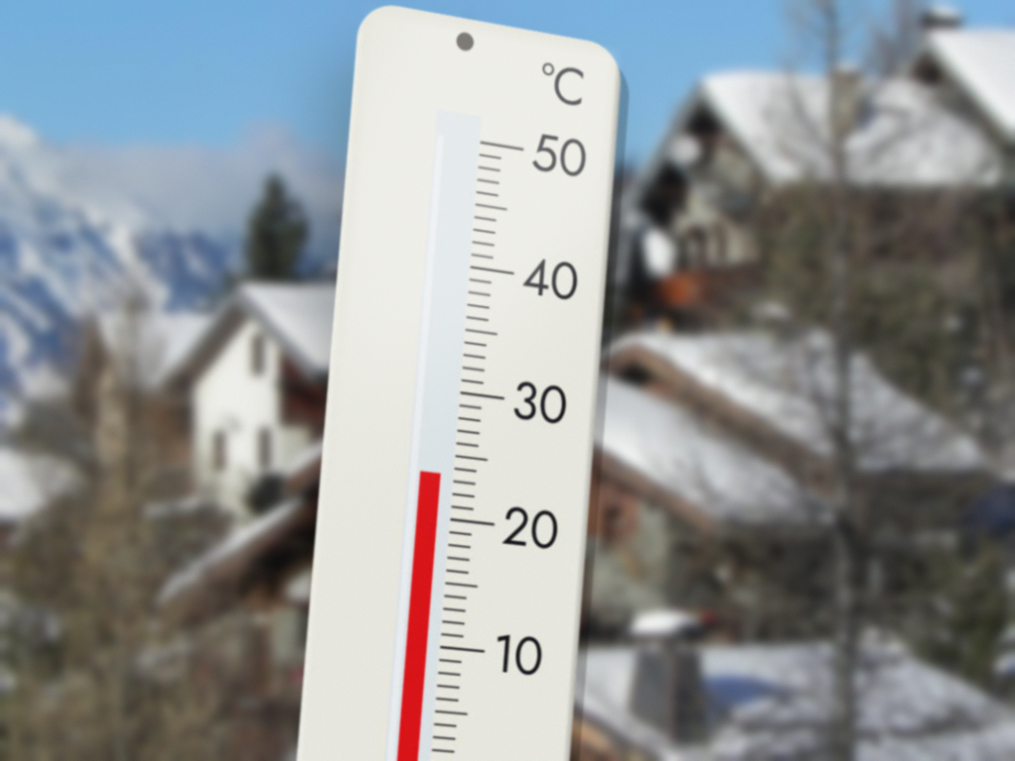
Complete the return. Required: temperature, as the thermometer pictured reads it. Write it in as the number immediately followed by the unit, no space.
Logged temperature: 23.5°C
